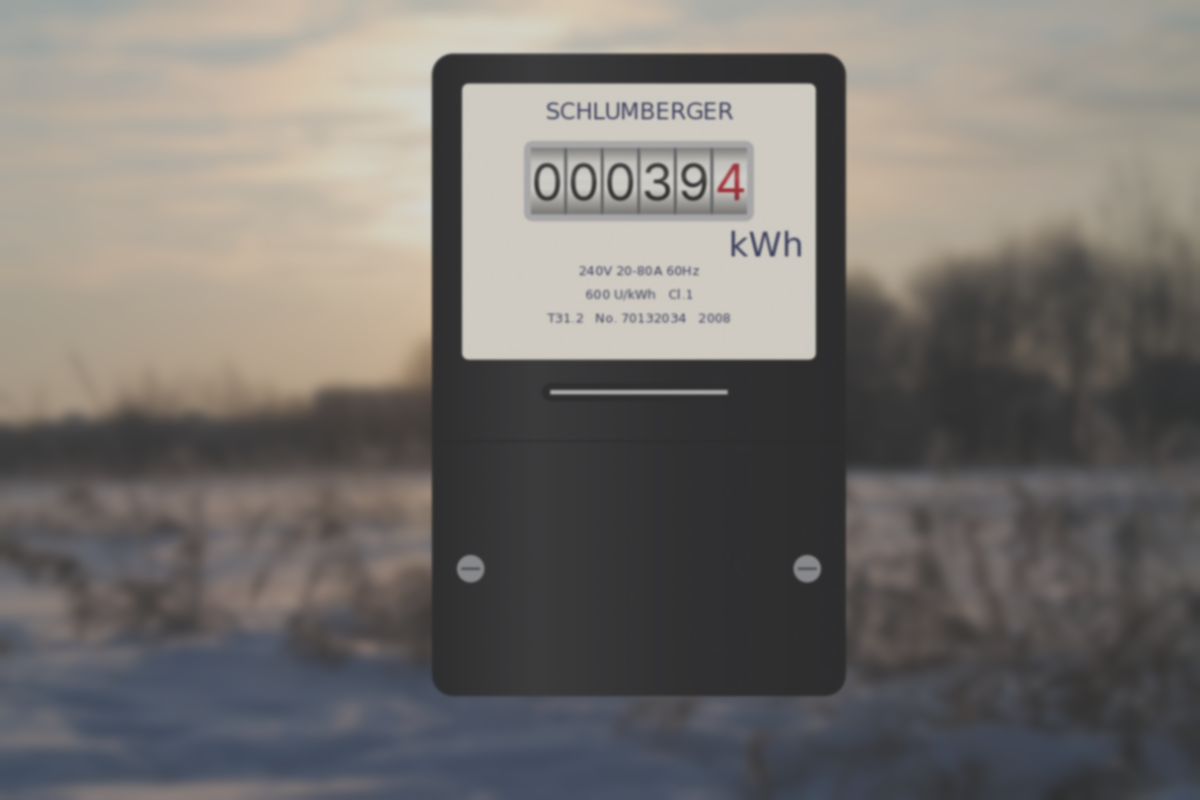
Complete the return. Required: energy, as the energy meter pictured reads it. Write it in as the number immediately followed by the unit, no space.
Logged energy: 39.4kWh
